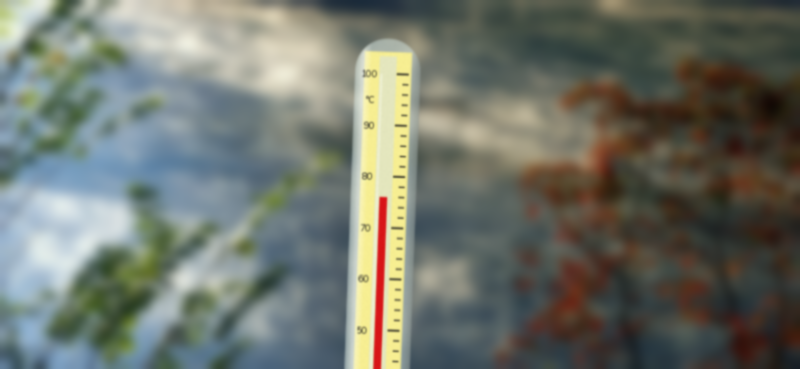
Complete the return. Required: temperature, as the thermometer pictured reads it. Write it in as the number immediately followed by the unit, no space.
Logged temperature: 76°C
